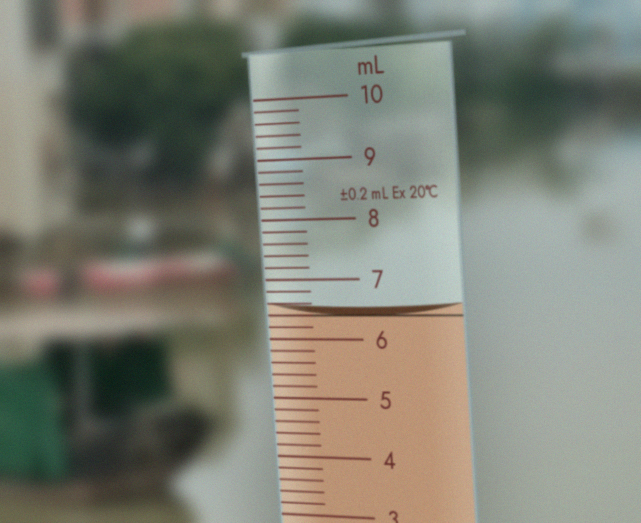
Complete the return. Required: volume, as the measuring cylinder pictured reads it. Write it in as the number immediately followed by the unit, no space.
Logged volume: 6.4mL
